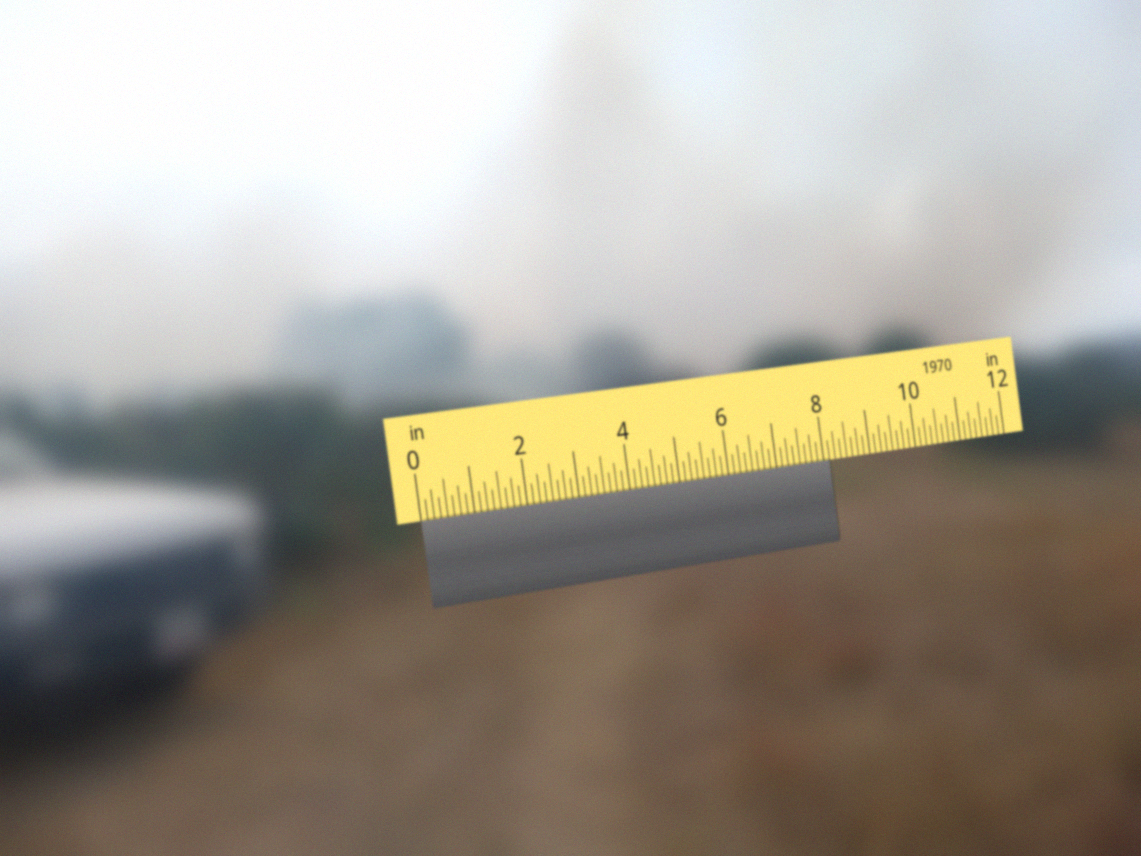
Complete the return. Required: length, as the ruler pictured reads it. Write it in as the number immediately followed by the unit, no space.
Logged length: 8.125in
